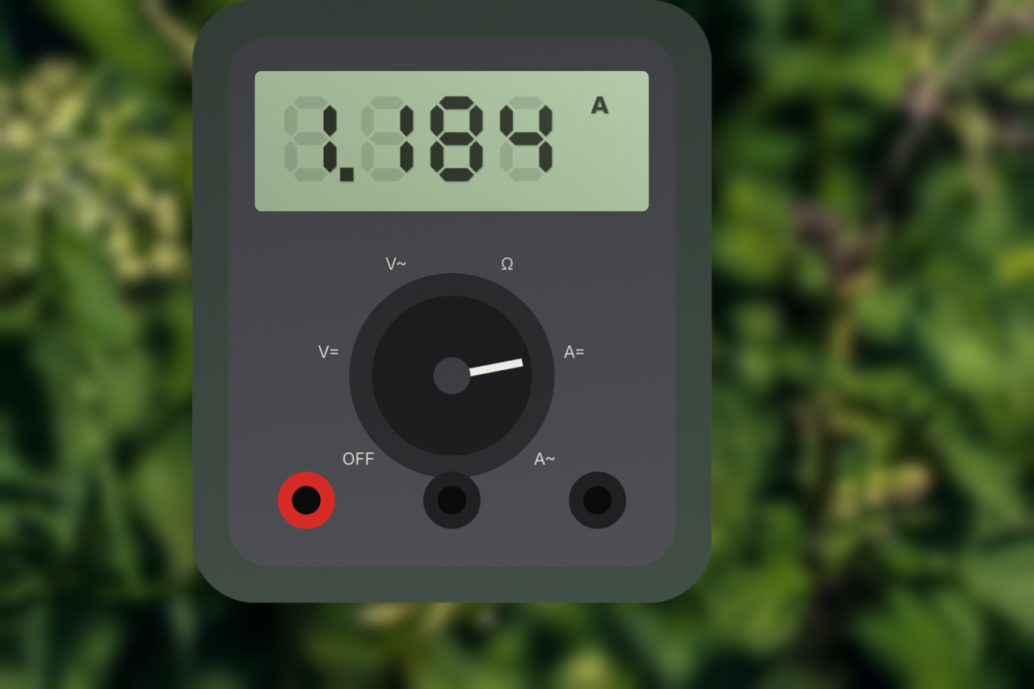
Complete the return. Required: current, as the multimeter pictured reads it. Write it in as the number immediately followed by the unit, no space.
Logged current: 1.184A
